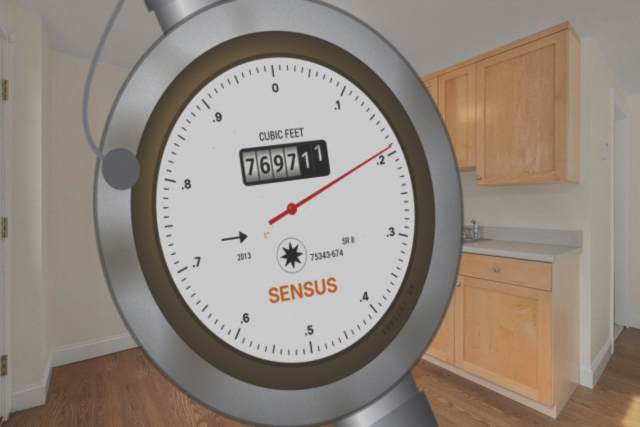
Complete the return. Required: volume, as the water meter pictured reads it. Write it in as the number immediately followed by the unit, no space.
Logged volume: 769711.19ft³
